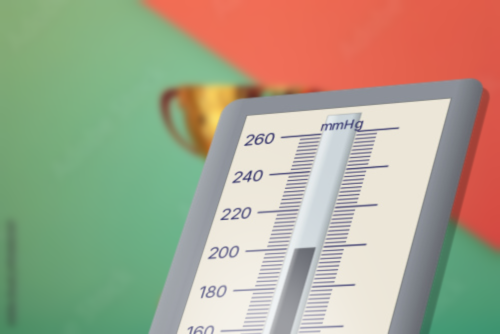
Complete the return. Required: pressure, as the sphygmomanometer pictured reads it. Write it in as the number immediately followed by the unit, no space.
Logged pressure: 200mmHg
